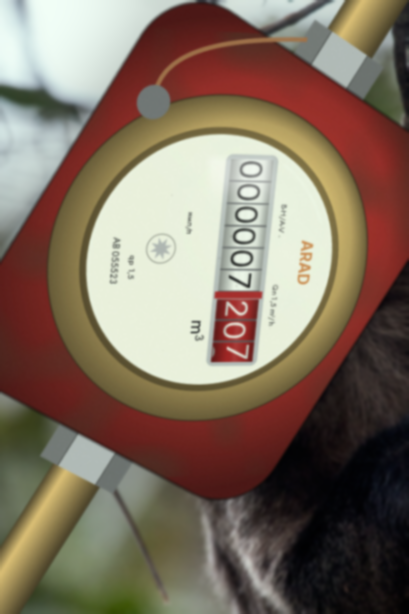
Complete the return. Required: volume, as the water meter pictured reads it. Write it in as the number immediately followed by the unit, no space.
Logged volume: 7.207m³
